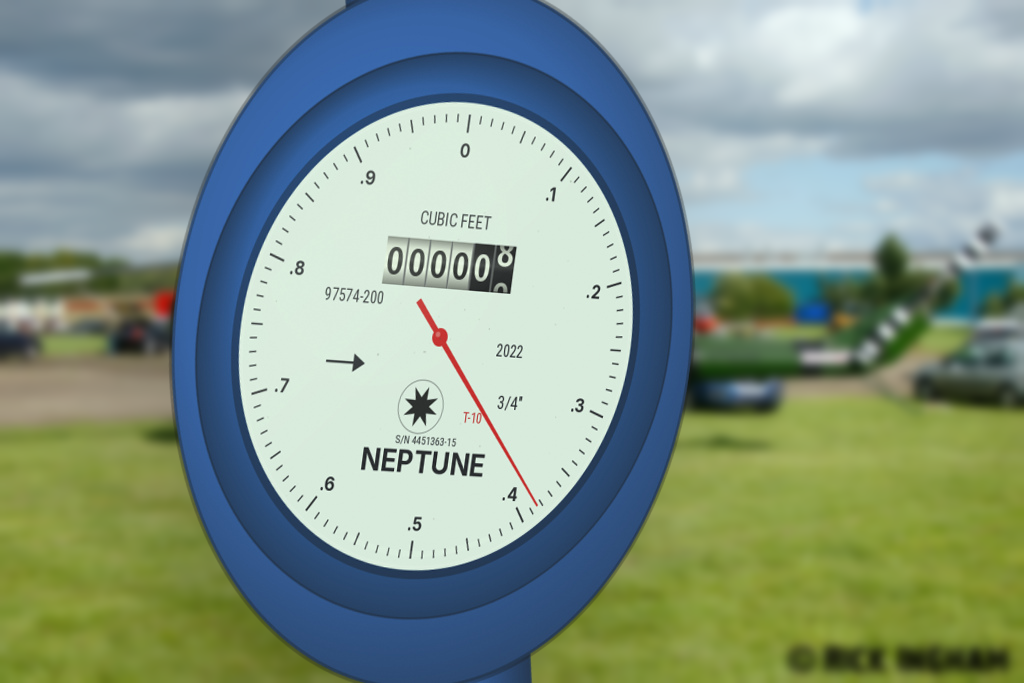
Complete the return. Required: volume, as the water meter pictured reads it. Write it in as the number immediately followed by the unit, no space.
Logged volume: 8.38ft³
